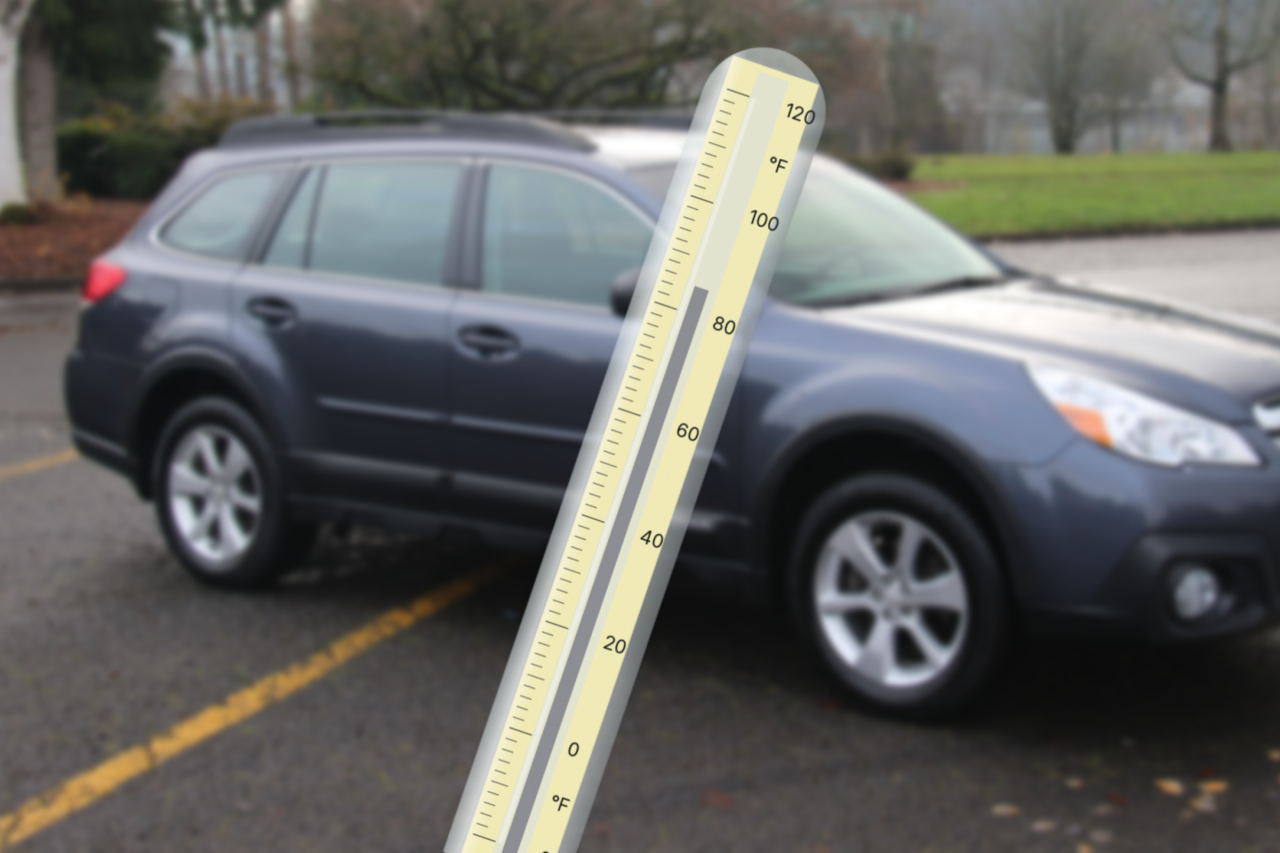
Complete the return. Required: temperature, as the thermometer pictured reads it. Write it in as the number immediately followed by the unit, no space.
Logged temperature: 85°F
